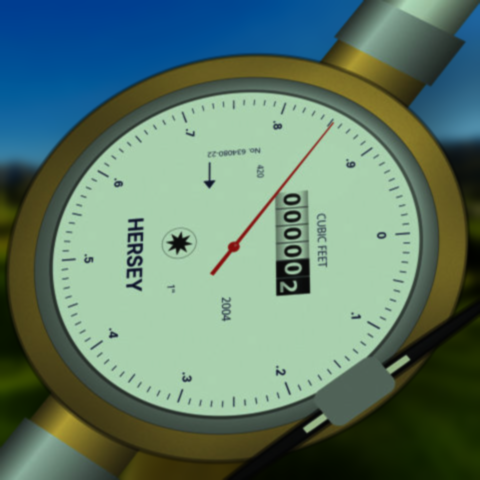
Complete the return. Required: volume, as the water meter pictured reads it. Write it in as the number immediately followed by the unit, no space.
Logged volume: 1.85ft³
